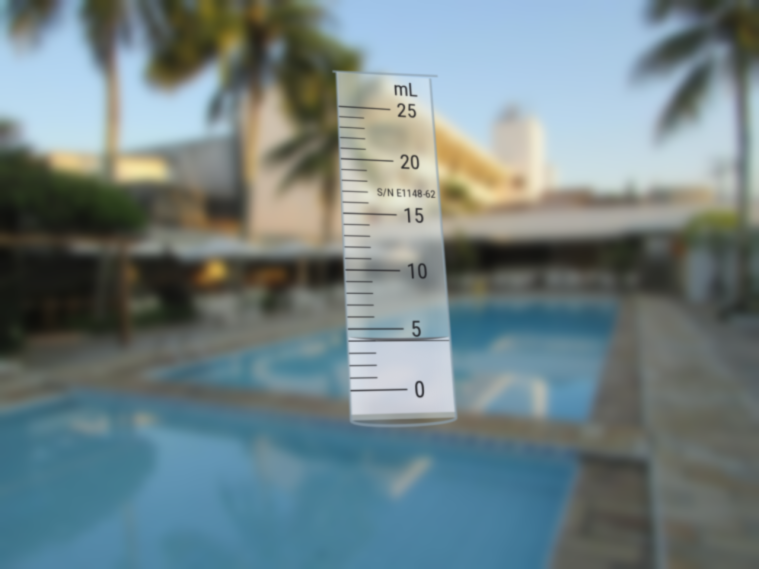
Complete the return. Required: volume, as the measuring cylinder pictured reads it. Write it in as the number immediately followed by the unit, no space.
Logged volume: 4mL
